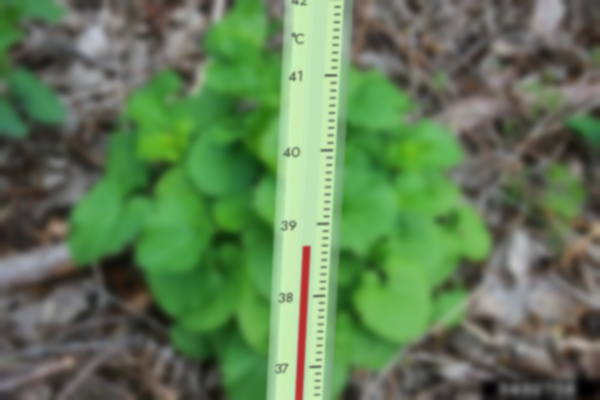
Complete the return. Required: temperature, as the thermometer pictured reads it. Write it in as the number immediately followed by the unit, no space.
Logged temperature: 38.7°C
